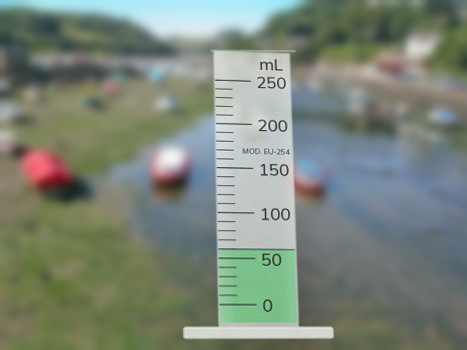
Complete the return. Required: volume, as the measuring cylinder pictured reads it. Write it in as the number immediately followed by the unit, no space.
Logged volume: 60mL
